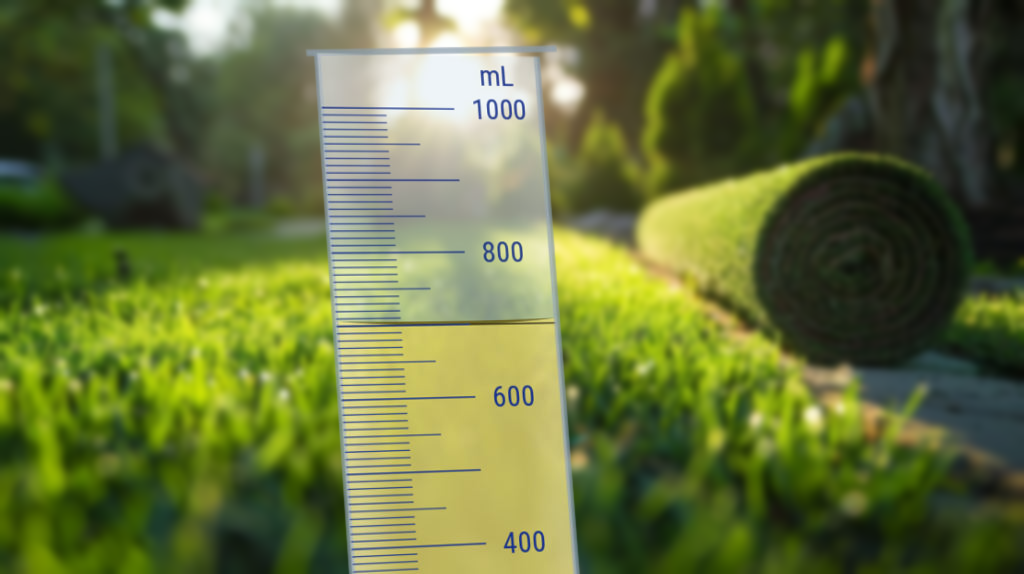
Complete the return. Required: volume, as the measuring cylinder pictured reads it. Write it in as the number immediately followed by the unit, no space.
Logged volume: 700mL
